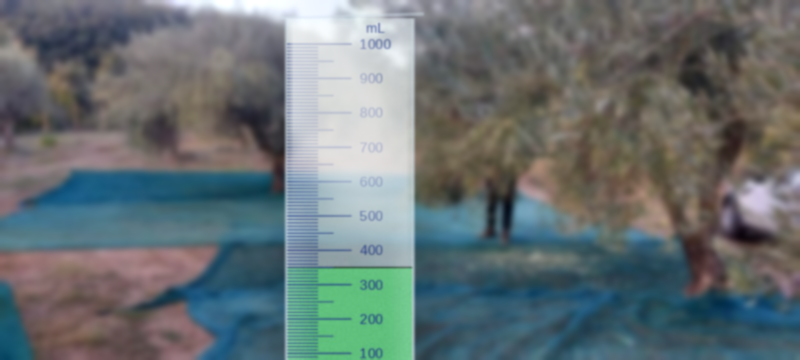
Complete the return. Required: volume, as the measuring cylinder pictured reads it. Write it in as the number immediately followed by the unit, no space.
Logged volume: 350mL
